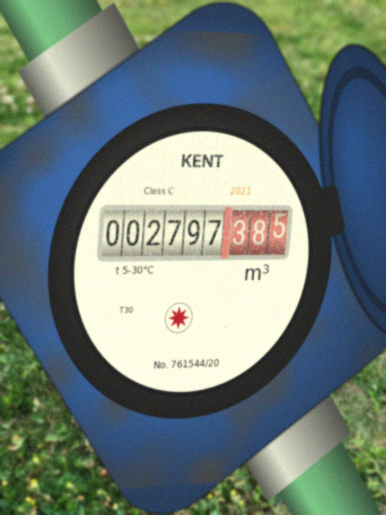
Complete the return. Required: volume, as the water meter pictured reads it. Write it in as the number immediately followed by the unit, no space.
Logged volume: 2797.385m³
